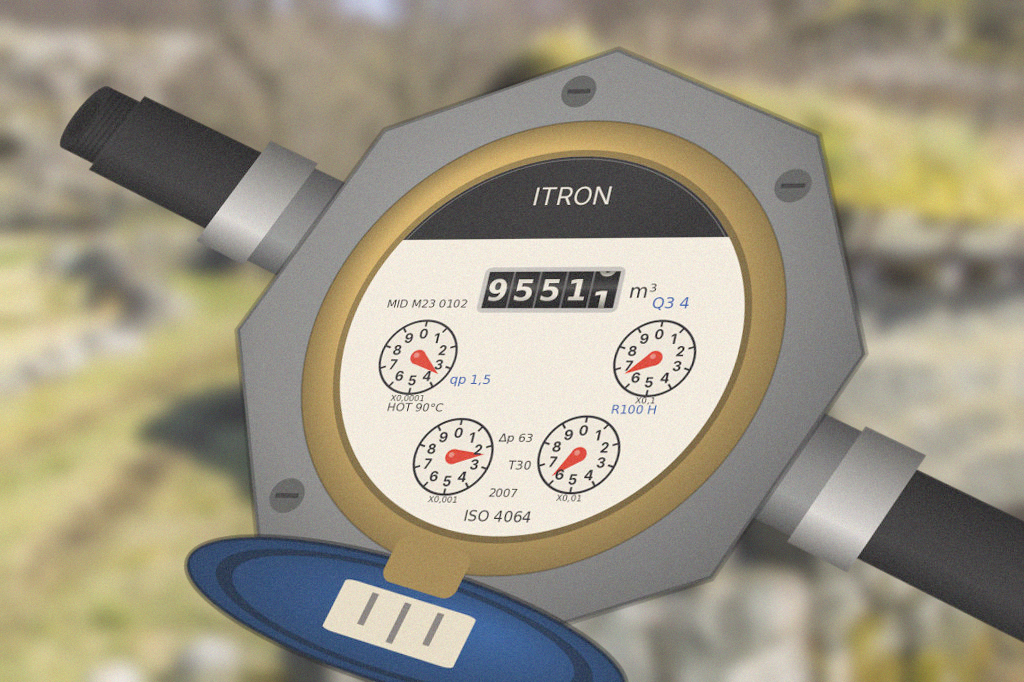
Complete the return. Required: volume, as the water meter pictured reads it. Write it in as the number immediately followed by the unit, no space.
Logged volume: 95510.6623m³
